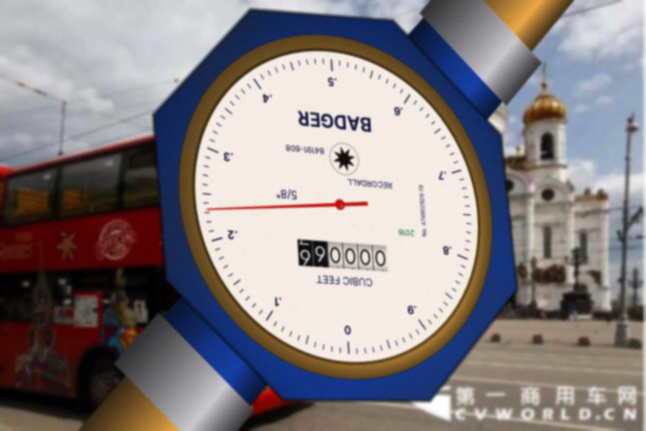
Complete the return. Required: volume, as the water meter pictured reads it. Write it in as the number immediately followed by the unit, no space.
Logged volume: 66.23ft³
